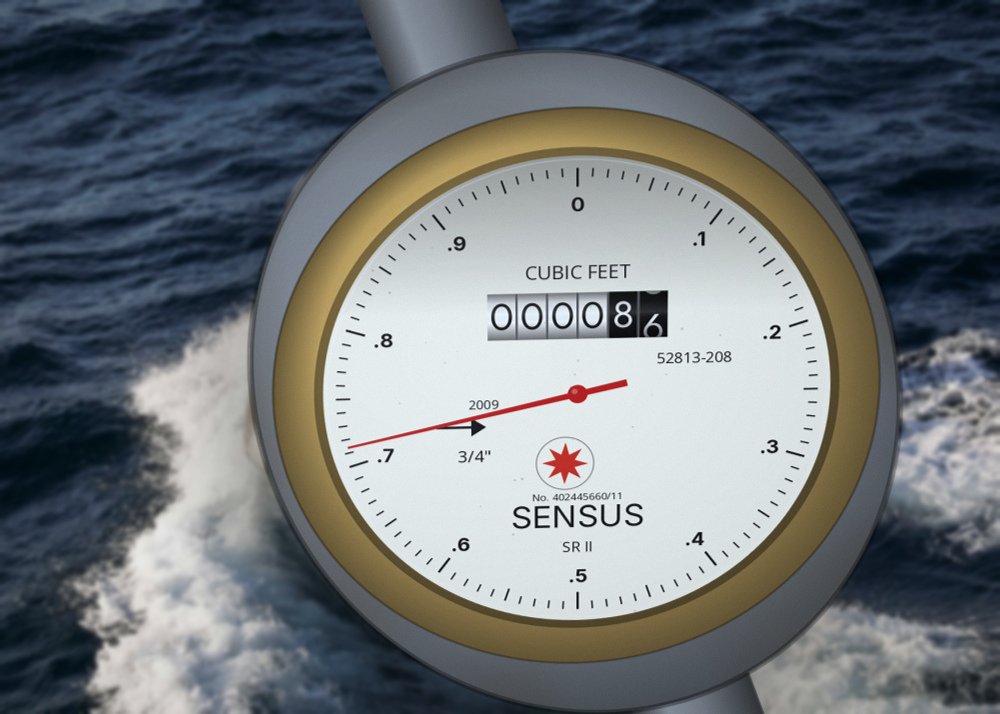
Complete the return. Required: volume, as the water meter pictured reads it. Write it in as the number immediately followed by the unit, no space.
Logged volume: 85.71ft³
